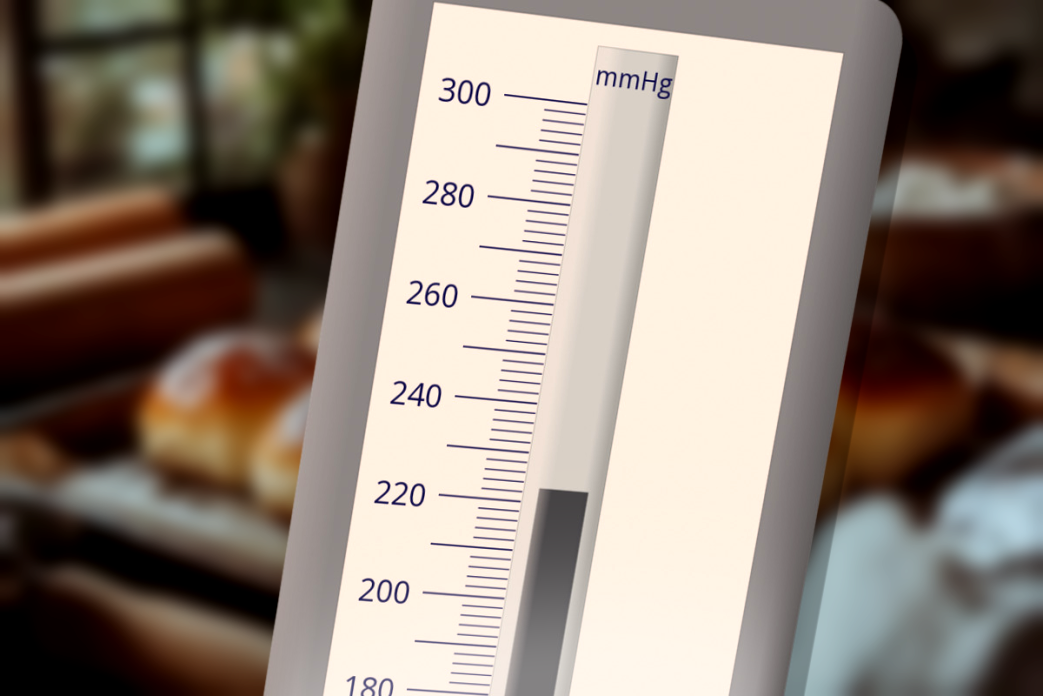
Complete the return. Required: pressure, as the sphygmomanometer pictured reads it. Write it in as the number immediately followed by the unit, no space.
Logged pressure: 223mmHg
